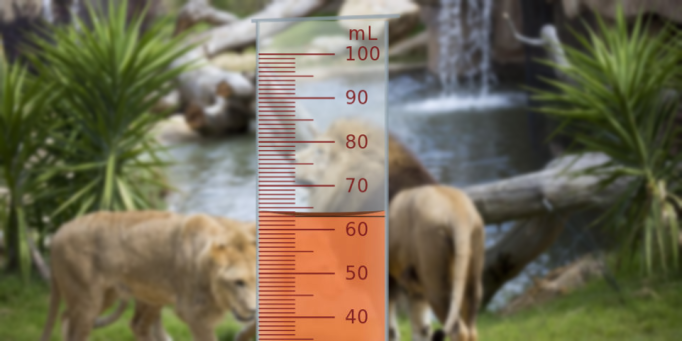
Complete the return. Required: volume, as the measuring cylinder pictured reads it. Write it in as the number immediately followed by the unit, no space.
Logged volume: 63mL
